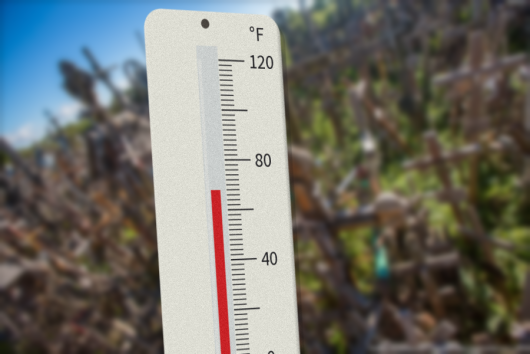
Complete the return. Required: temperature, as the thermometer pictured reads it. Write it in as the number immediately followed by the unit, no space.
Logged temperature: 68°F
